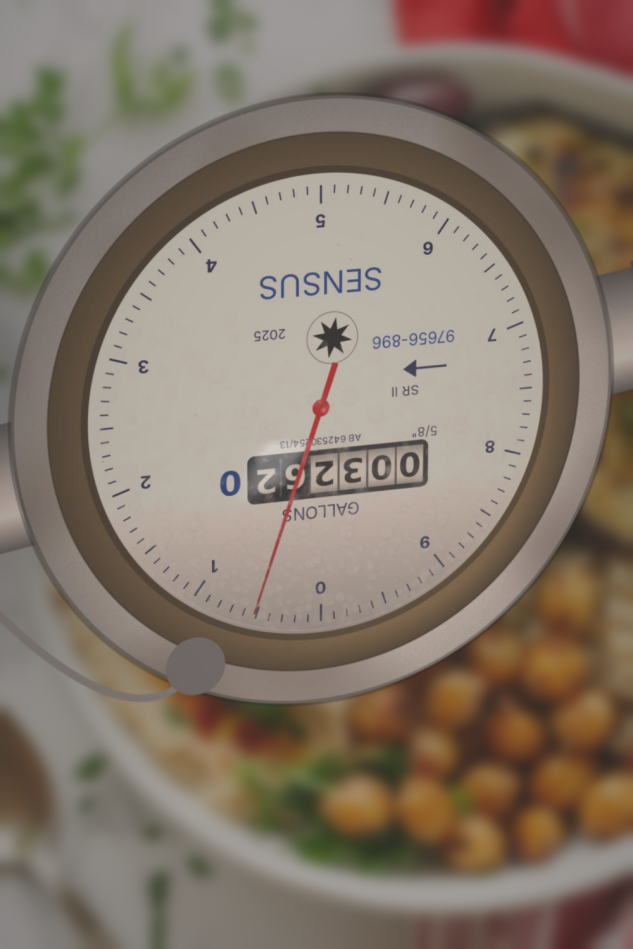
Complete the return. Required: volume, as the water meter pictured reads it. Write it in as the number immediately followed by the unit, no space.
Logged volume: 32620.5gal
